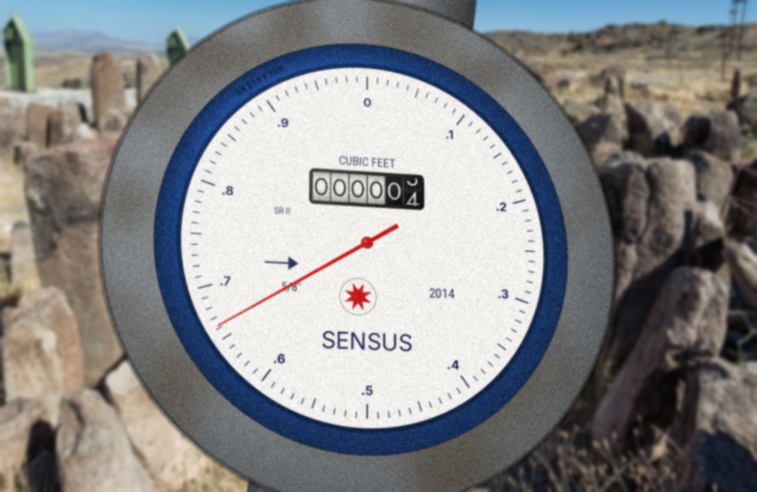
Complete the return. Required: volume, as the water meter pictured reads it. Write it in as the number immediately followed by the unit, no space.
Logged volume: 3.66ft³
